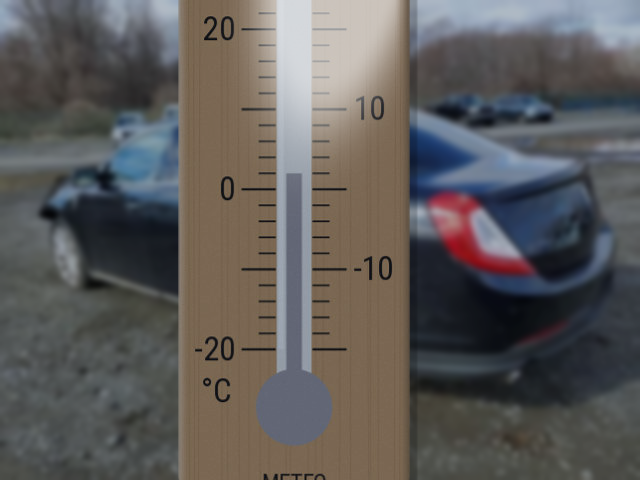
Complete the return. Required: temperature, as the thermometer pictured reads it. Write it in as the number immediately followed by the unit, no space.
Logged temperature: 2°C
